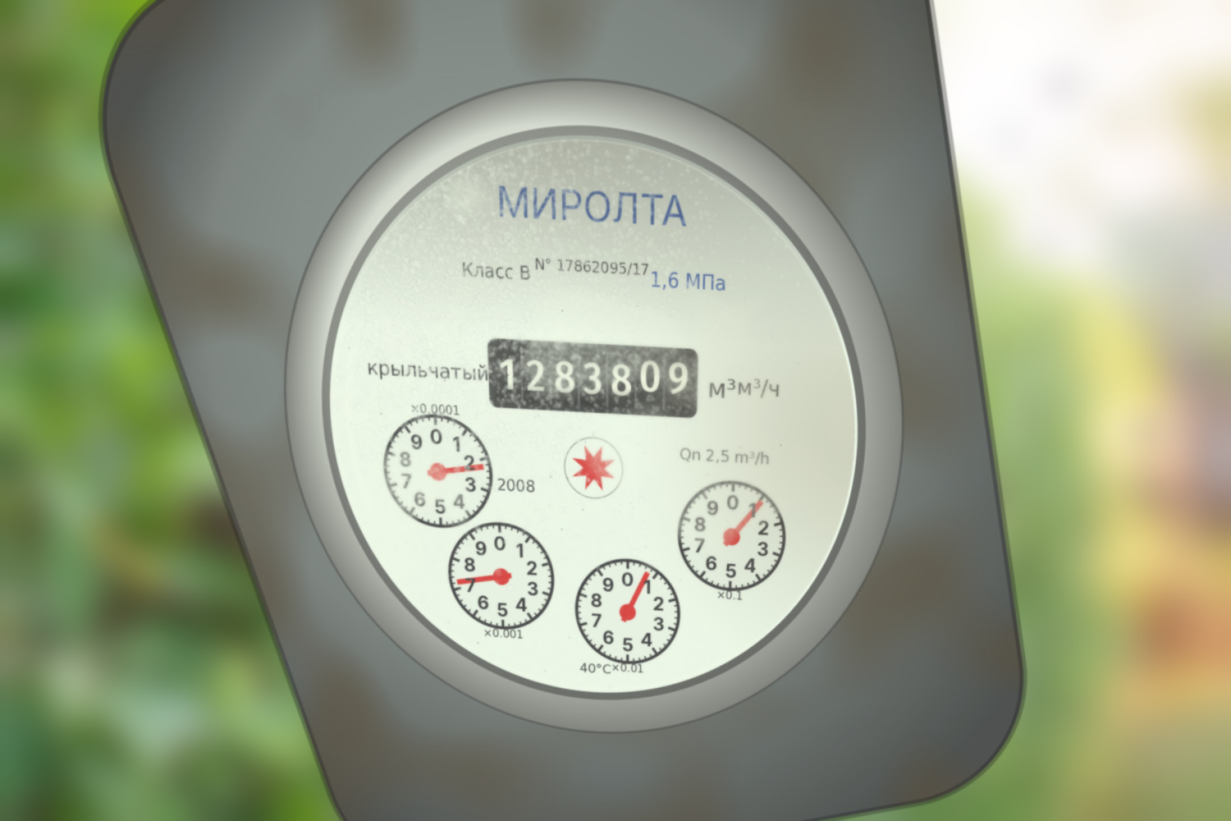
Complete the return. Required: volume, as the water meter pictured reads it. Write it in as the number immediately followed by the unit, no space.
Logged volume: 1283809.1072m³
